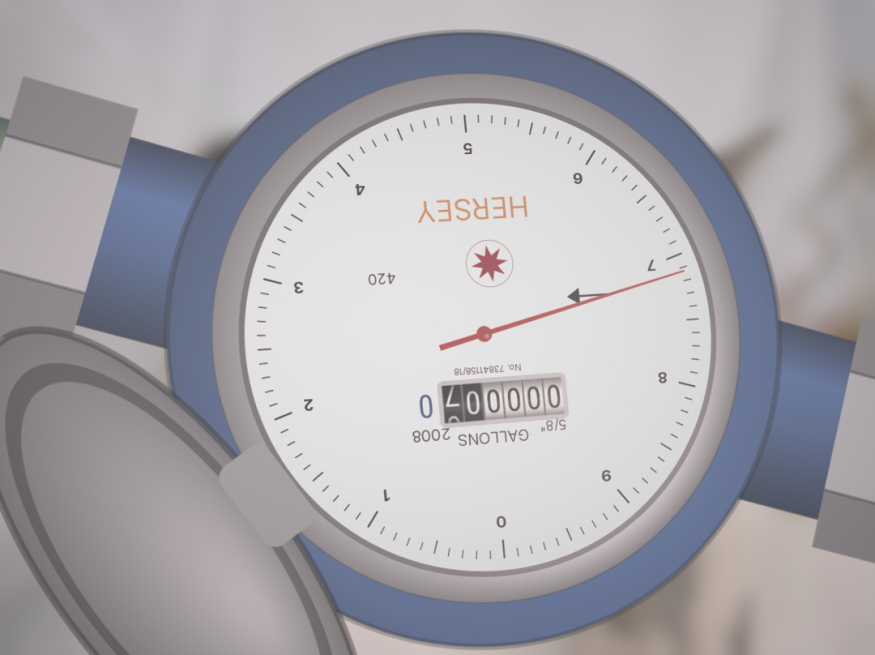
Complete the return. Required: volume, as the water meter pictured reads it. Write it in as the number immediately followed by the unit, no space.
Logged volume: 67.1gal
